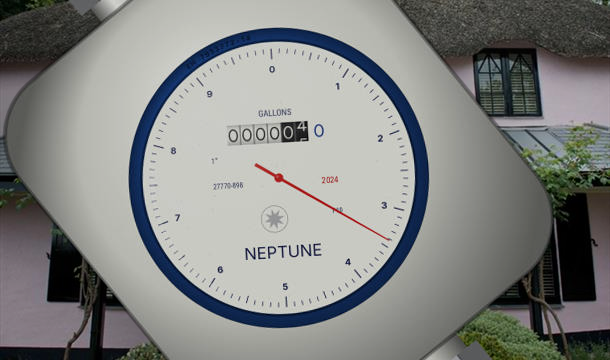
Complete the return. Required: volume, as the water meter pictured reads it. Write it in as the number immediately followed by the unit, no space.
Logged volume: 43.4gal
